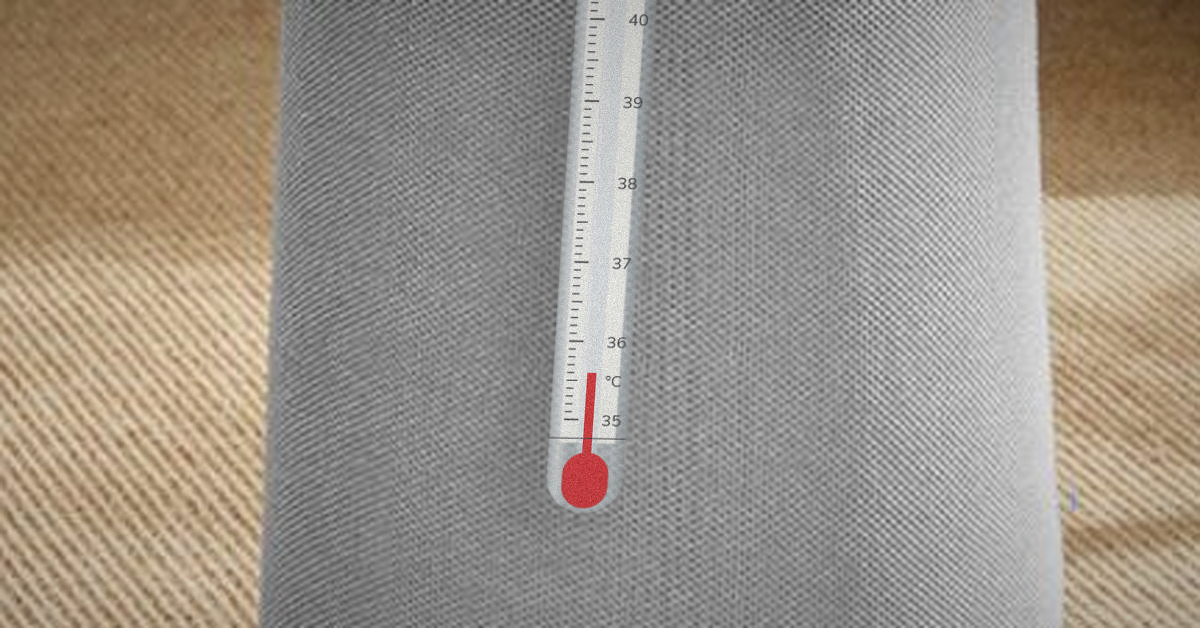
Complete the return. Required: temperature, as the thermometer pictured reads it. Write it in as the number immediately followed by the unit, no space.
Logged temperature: 35.6°C
